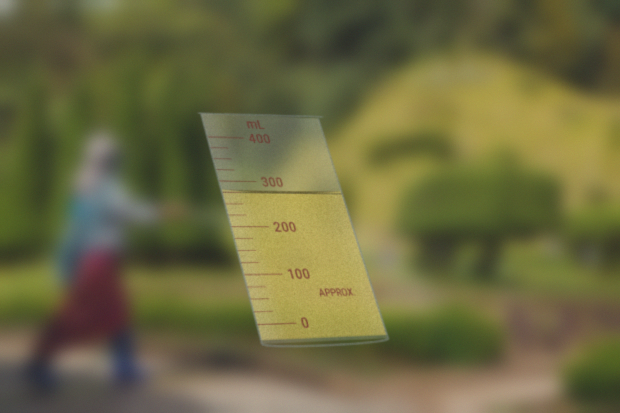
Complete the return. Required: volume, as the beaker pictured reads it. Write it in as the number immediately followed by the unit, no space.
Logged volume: 275mL
